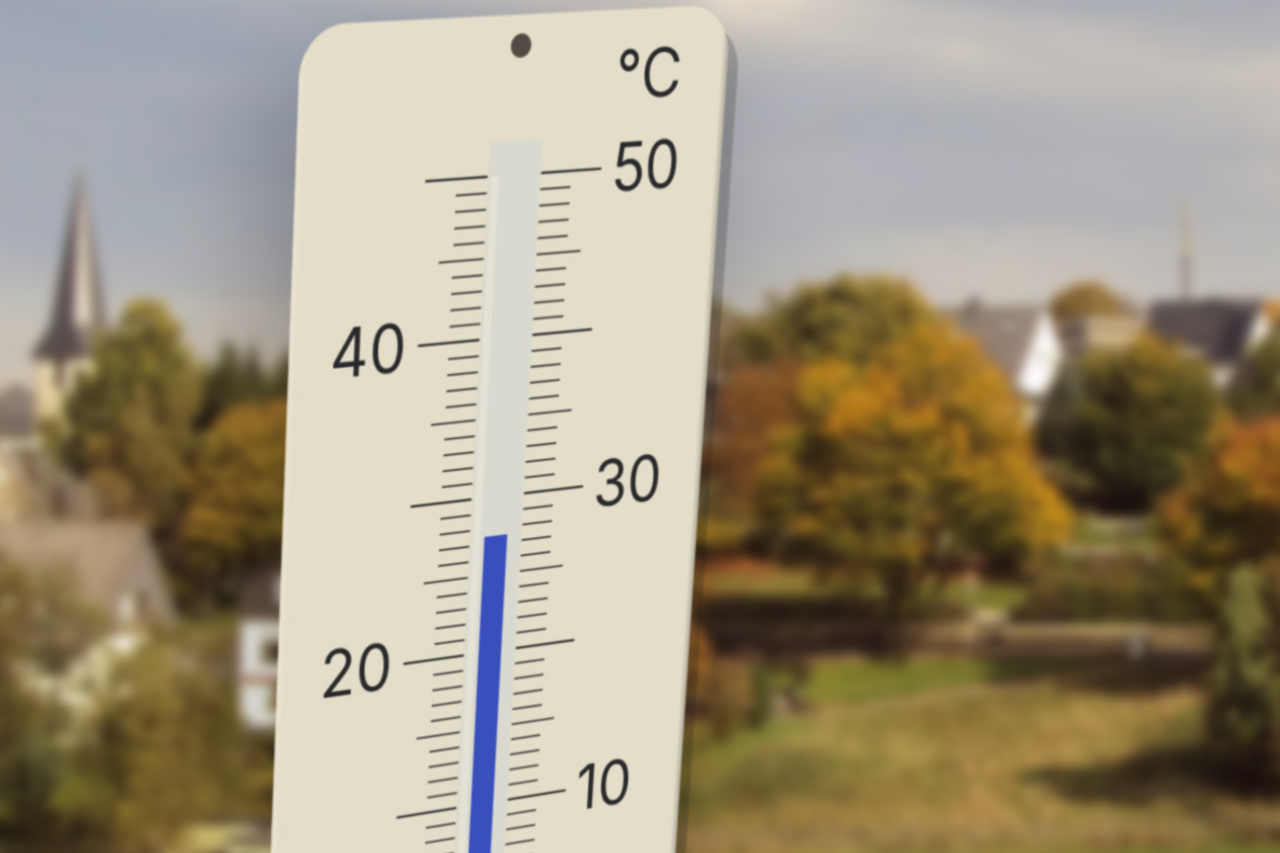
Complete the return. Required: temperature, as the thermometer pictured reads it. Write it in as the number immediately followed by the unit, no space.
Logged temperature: 27.5°C
